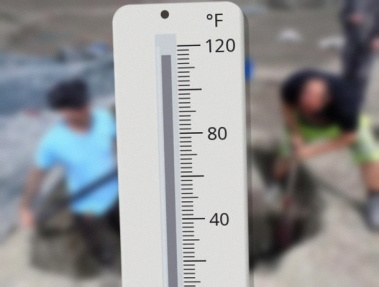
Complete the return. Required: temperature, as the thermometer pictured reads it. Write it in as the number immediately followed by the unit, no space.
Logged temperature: 116°F
